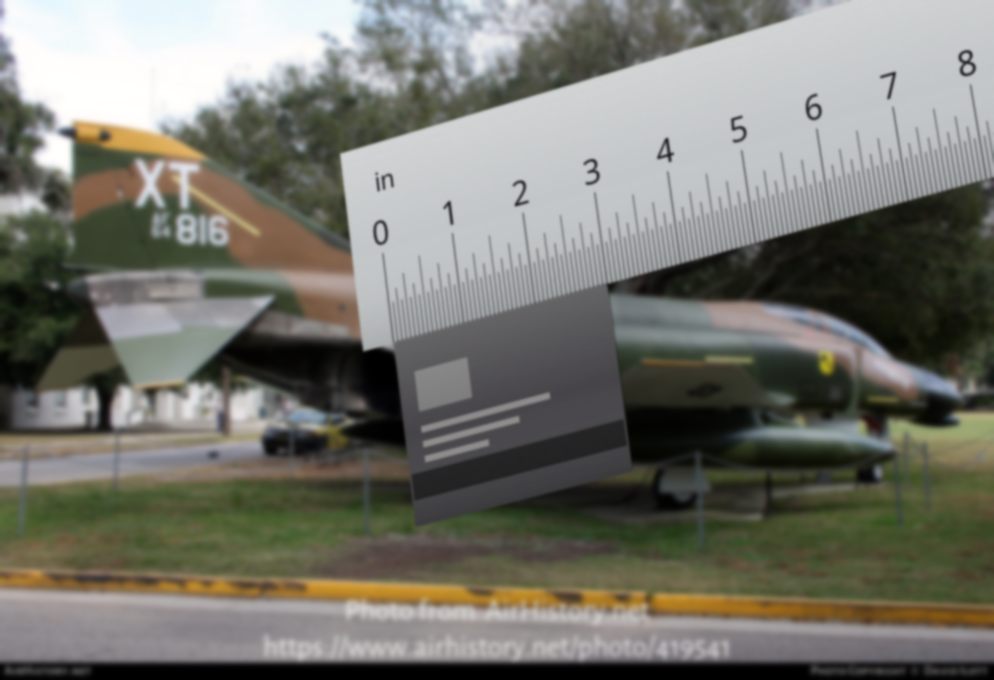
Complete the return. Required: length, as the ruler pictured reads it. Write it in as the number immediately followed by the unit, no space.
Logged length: 3in
